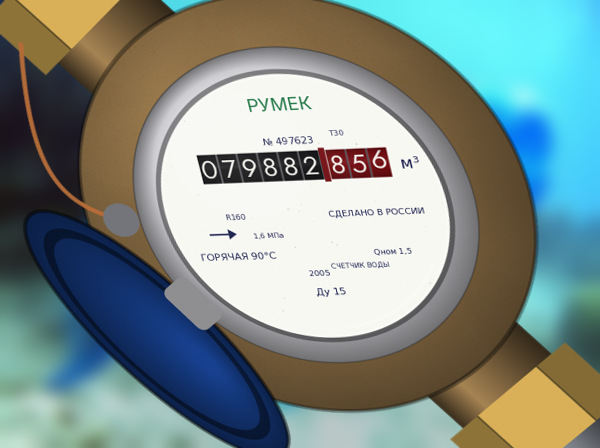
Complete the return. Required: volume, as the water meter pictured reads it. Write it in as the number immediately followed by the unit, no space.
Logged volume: 79882.856m³
